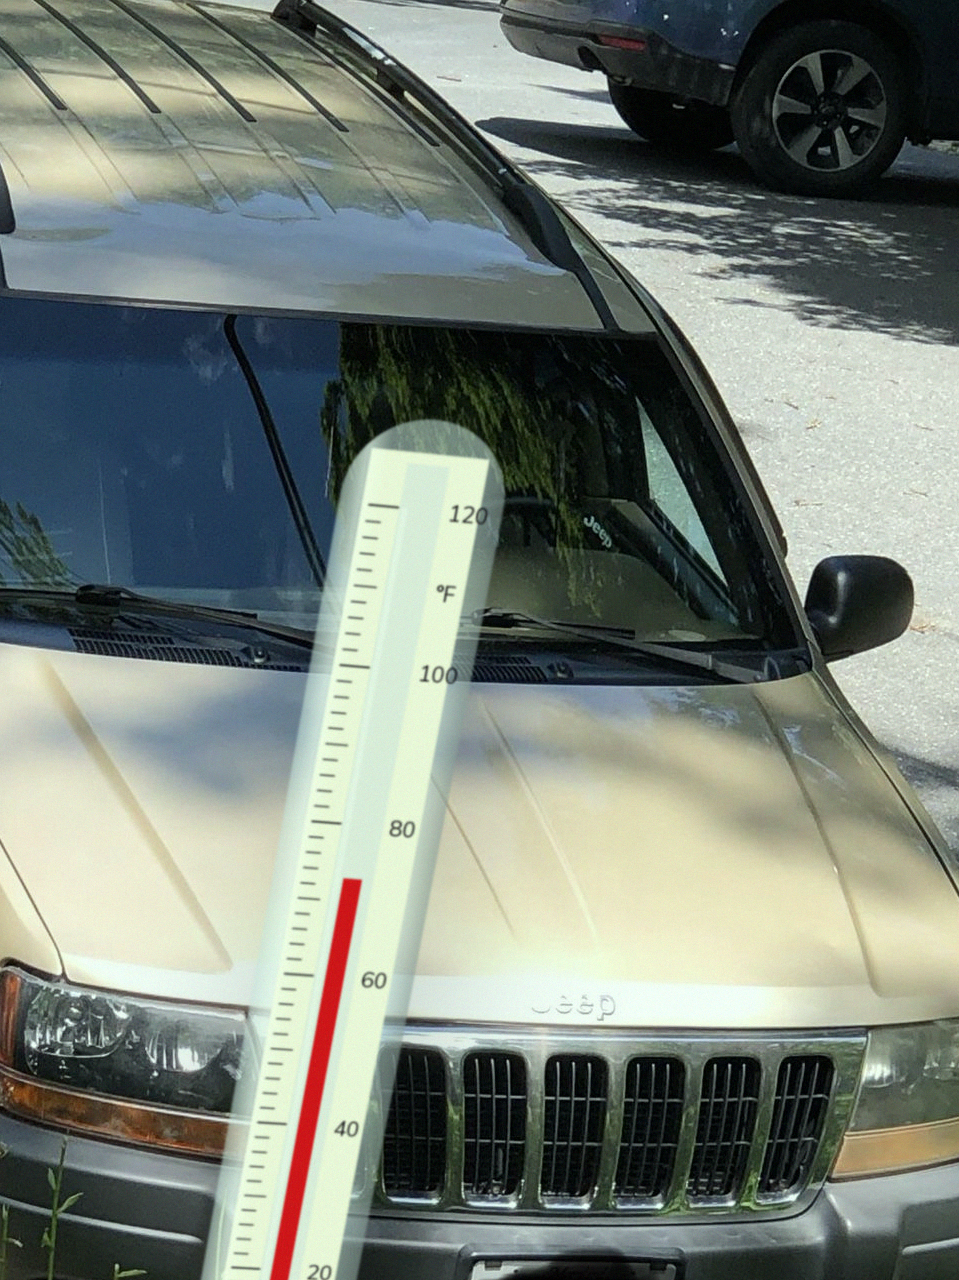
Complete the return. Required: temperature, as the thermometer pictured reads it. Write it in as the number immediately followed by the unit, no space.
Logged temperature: 73°F
